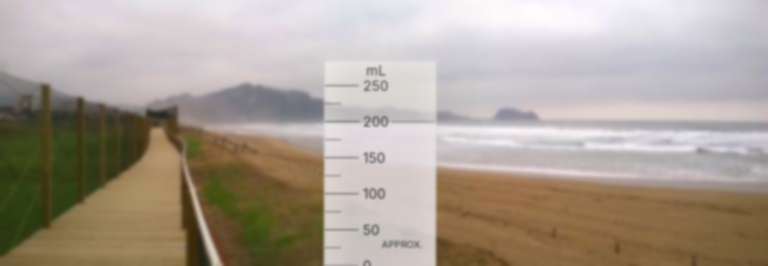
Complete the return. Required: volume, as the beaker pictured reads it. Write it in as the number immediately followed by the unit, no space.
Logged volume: 200mL
